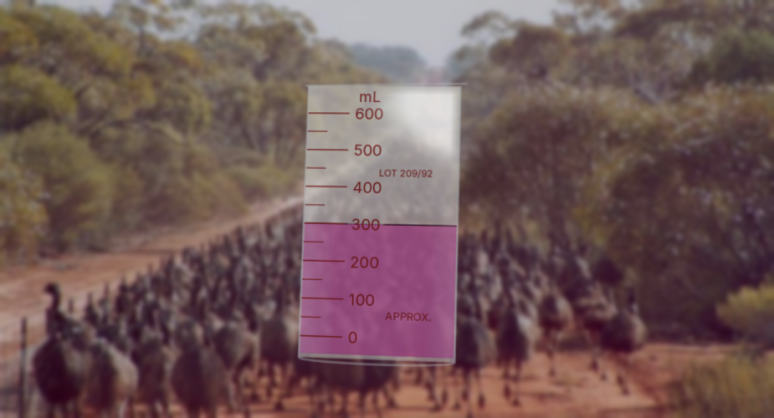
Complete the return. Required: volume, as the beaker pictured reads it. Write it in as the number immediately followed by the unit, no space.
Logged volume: 300mL
